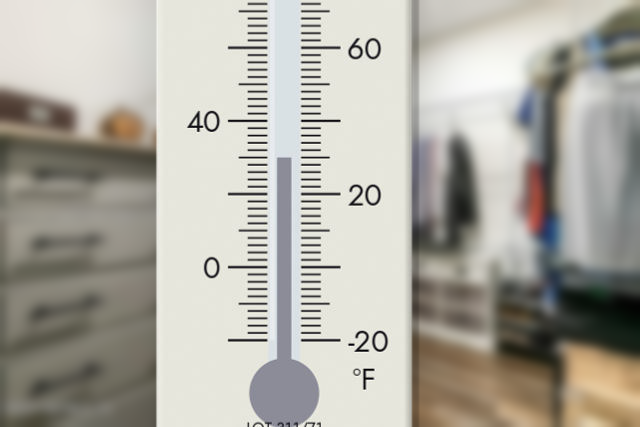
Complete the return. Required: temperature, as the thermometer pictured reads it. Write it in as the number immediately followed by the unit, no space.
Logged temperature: 30°F
